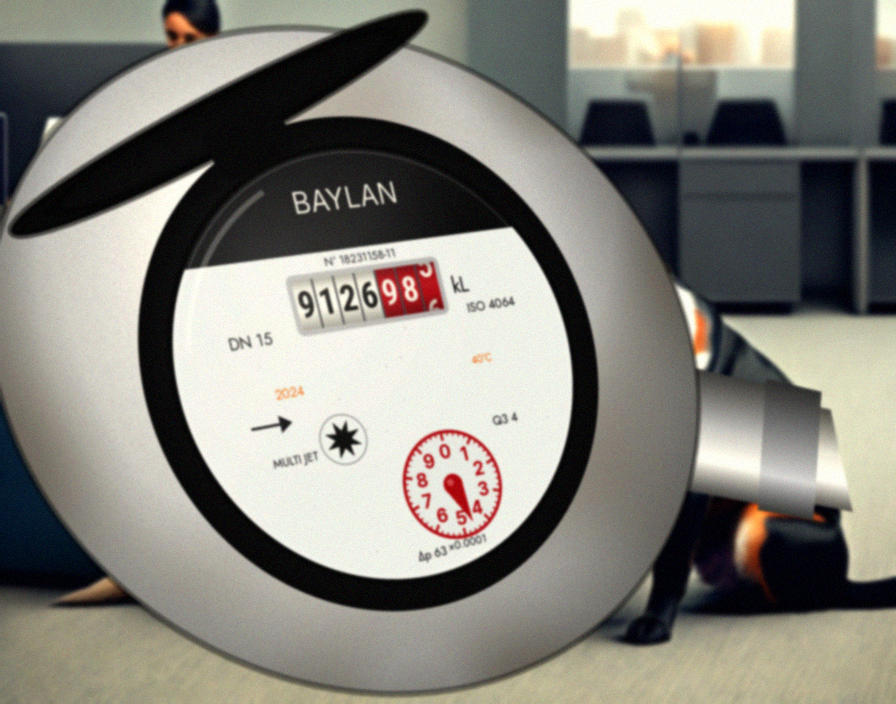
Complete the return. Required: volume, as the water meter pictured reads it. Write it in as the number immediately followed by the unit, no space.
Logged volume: 9126.9854kL
